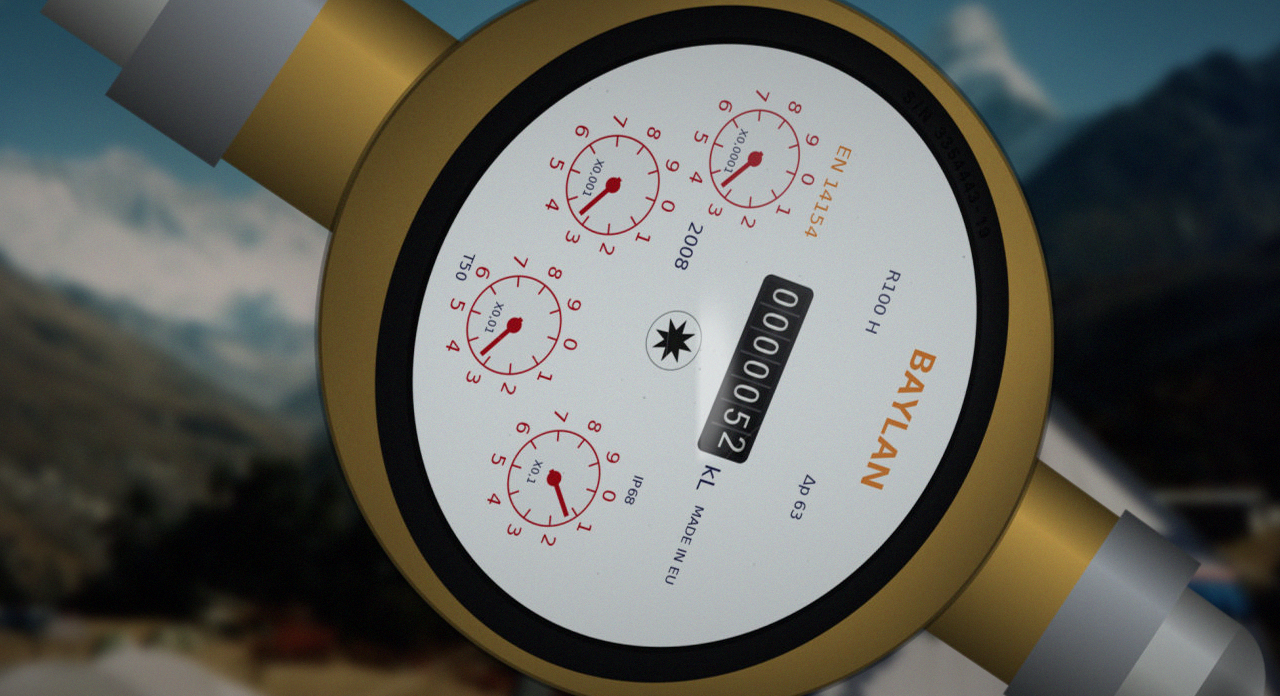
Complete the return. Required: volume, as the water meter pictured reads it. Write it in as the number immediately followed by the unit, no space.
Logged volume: 52.1333kL
